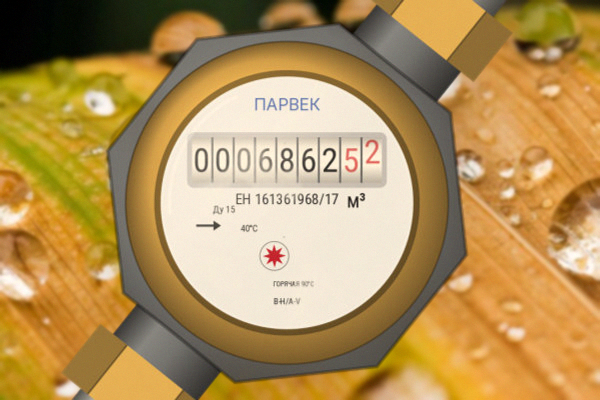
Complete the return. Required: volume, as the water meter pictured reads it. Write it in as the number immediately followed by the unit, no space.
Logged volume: 6862.52m³
